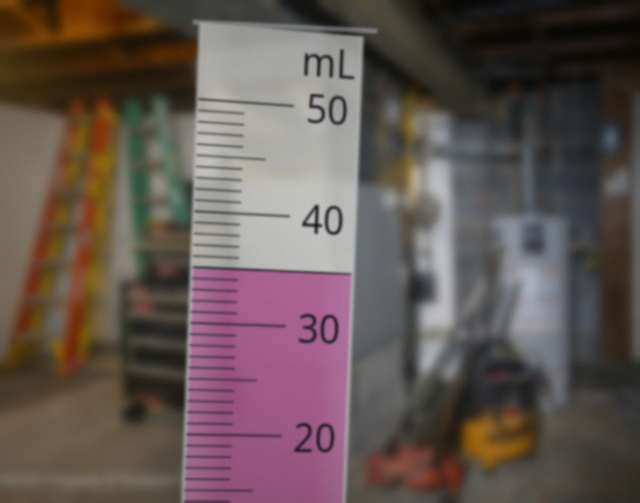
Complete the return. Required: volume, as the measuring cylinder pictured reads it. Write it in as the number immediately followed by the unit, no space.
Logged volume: 35mL
